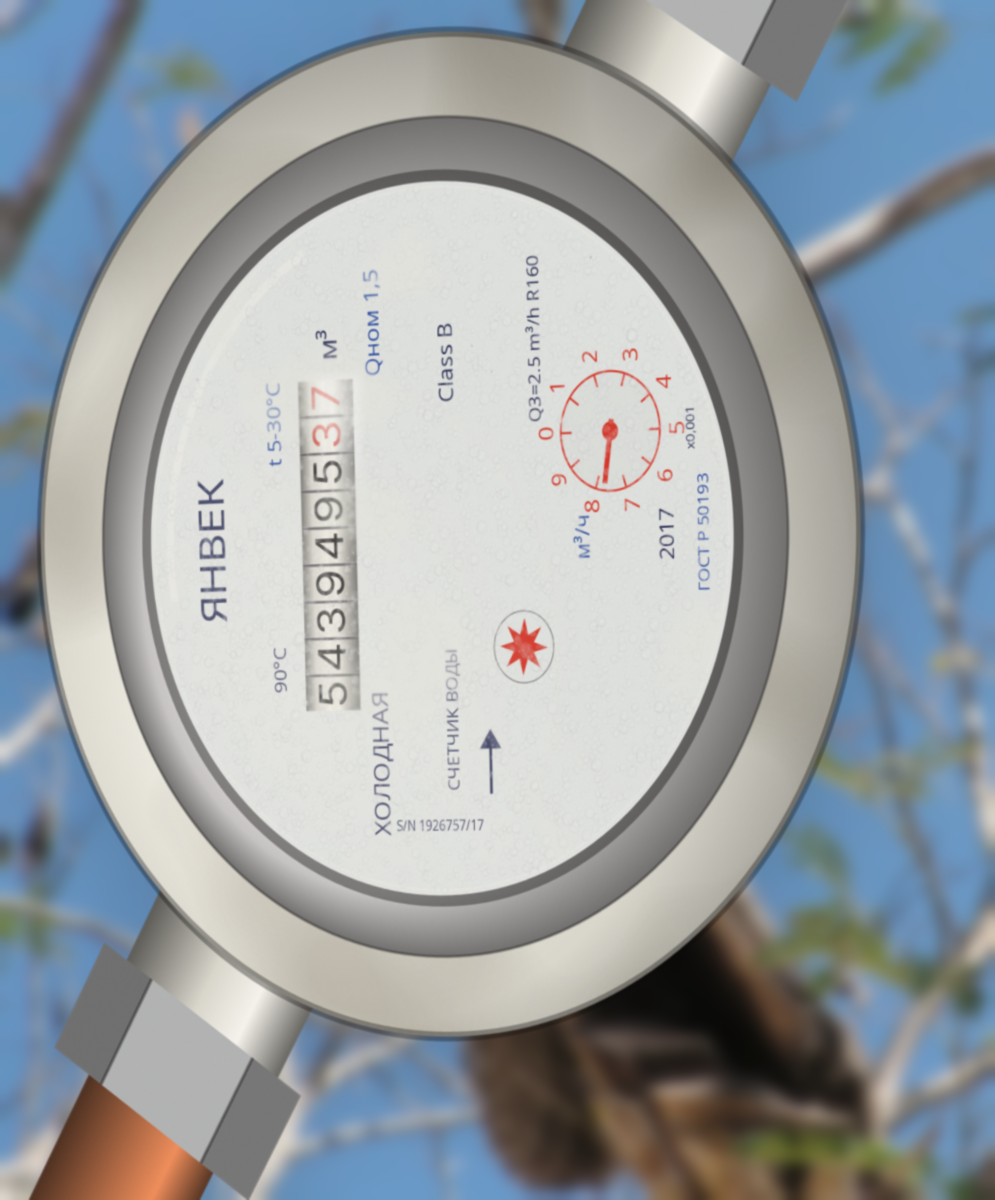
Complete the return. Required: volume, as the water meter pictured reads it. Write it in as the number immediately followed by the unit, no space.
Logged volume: 5439495.377m³
